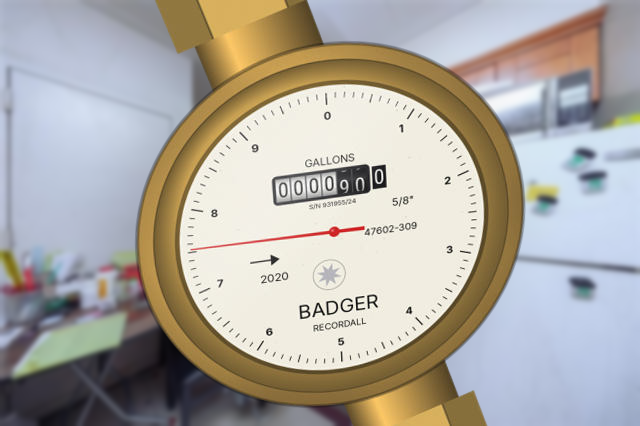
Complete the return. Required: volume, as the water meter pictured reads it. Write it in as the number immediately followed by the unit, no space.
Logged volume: 897.5gal
